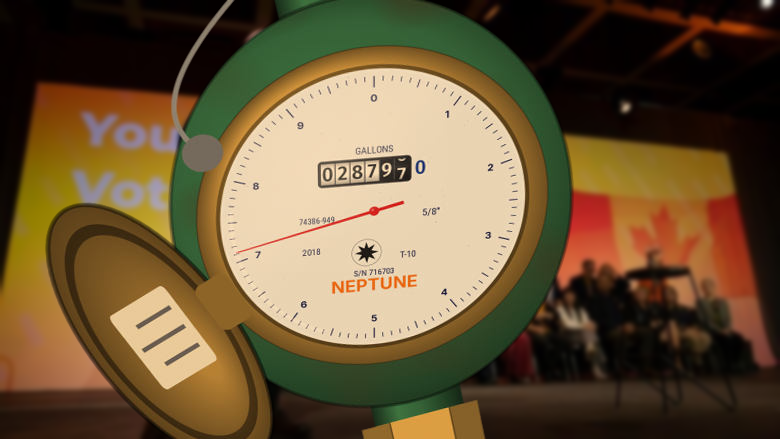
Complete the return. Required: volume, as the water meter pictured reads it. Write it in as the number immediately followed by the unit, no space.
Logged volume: 287967.1gal
